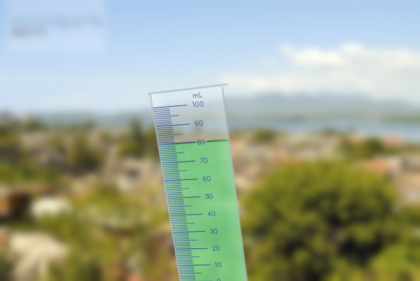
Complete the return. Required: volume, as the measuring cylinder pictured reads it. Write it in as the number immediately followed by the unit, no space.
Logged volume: 80mL
